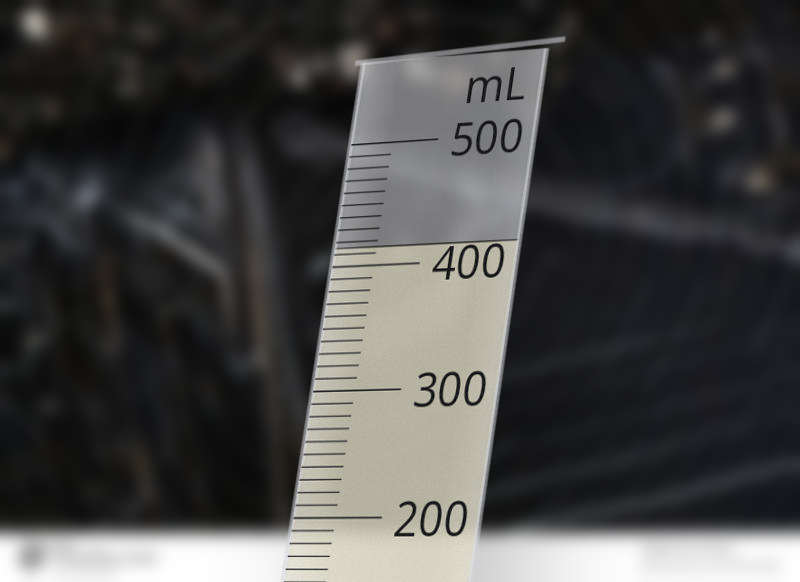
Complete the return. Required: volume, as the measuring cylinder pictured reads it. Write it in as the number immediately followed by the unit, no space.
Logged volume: 415mL
